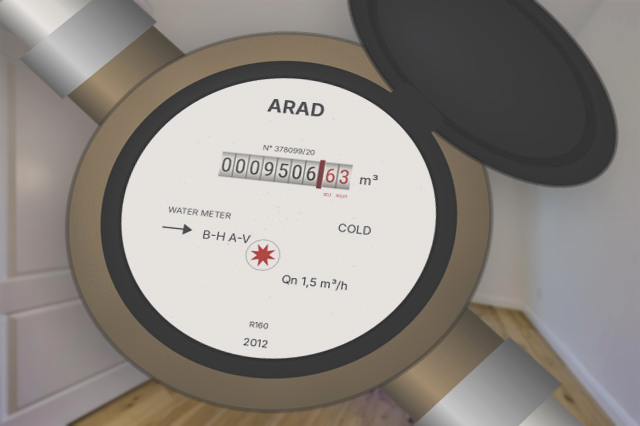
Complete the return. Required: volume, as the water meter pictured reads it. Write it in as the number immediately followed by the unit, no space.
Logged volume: 9506.63m³
